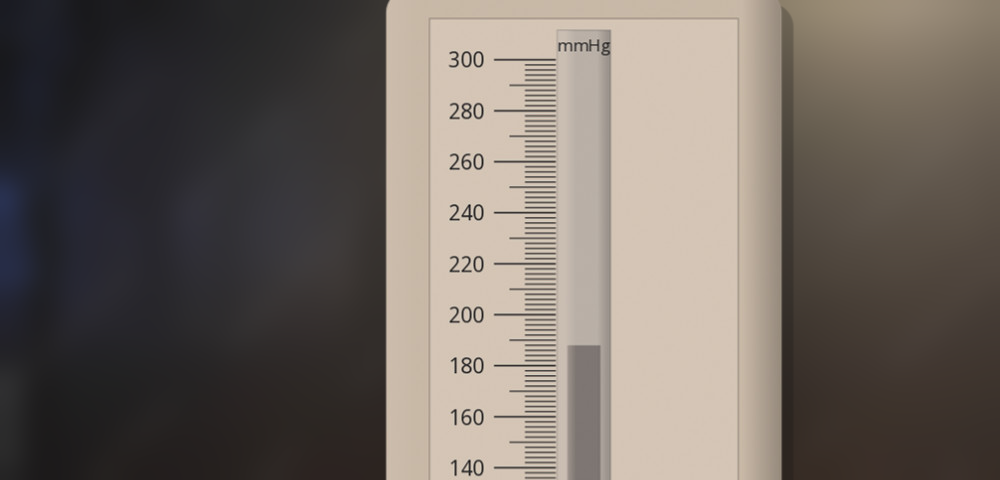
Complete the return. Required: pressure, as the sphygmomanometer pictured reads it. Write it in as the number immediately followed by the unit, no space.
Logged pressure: 188mmHg
